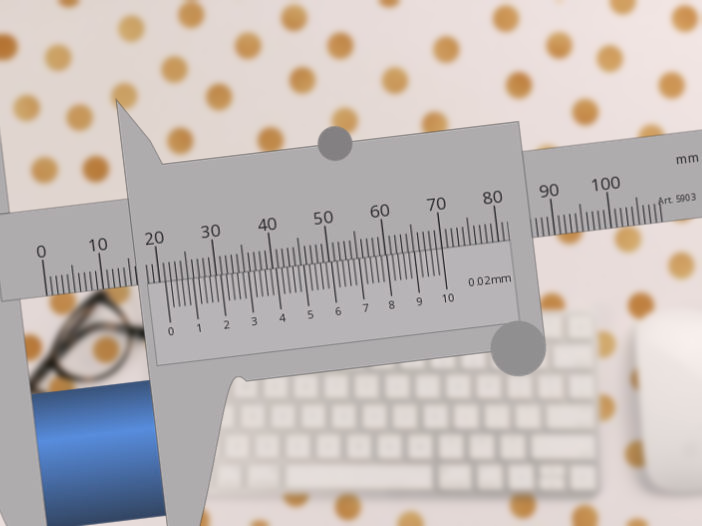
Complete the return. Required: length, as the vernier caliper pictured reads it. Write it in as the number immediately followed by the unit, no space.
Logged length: 21.0mm
